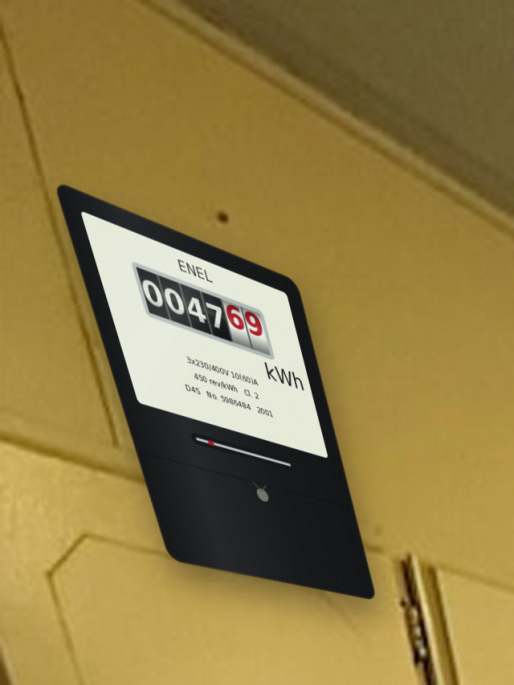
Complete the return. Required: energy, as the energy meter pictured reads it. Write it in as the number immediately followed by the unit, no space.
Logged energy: 47.69kWh
